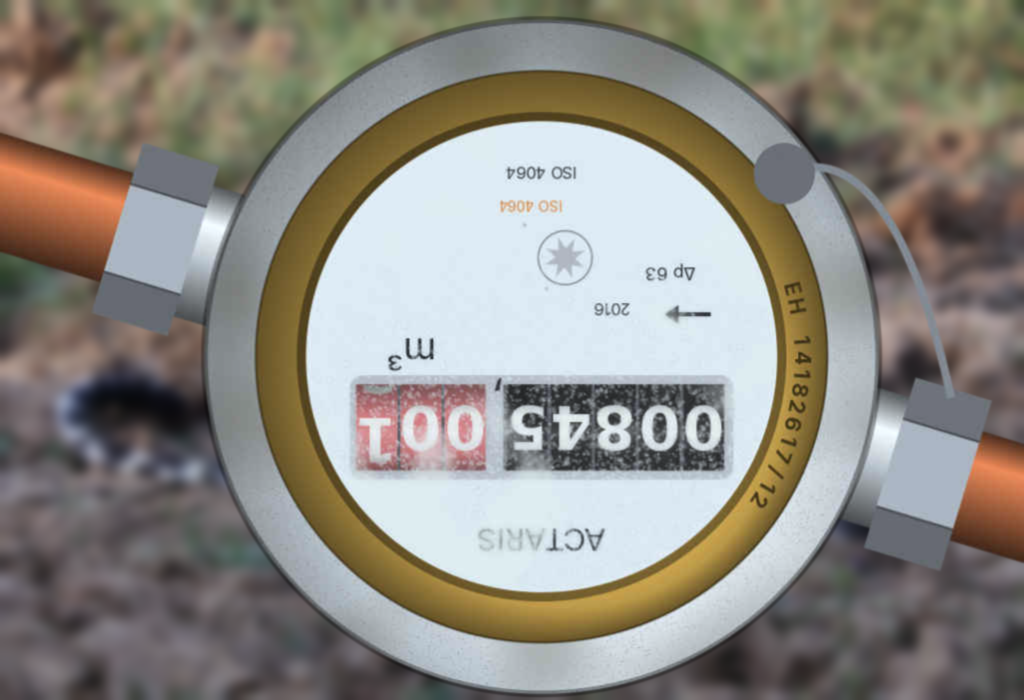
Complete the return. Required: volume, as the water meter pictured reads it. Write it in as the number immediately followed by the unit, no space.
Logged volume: 845.001m³
